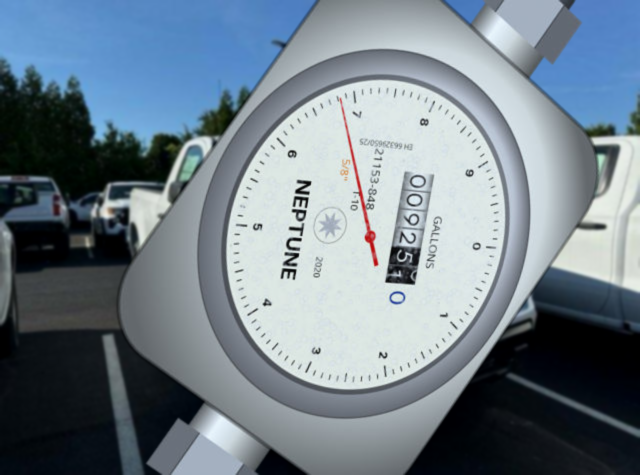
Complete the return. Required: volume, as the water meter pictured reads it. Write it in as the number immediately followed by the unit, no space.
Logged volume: 92506.8gal
